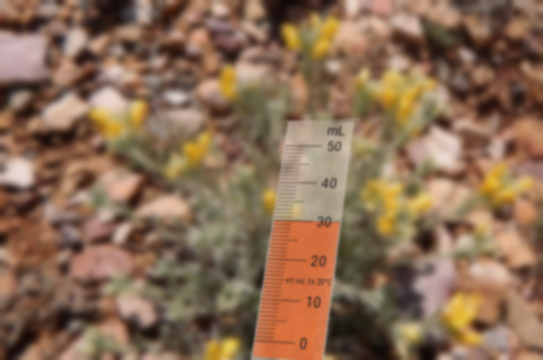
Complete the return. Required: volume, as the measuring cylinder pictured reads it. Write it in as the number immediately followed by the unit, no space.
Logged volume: 30mL
